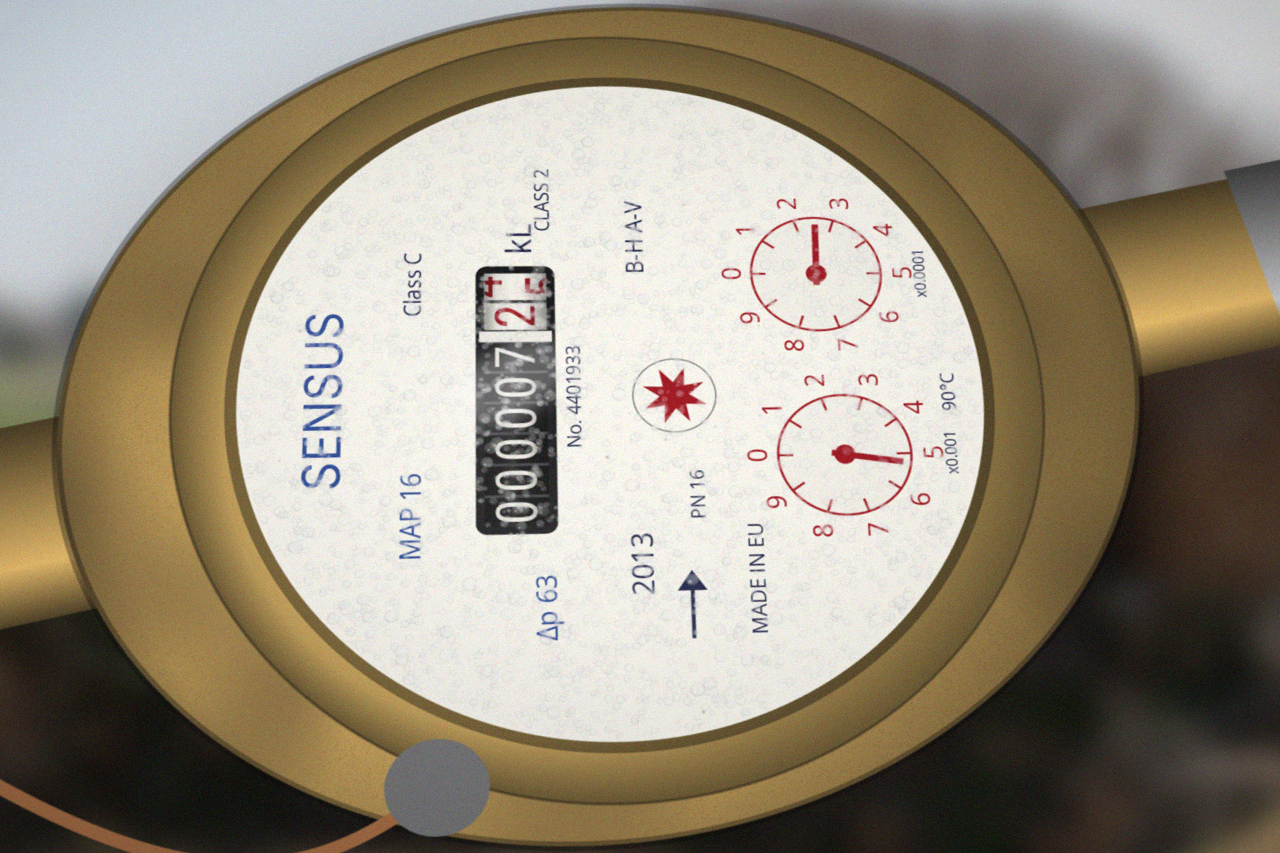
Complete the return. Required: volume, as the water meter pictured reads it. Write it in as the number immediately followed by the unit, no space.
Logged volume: 7.2452kL
